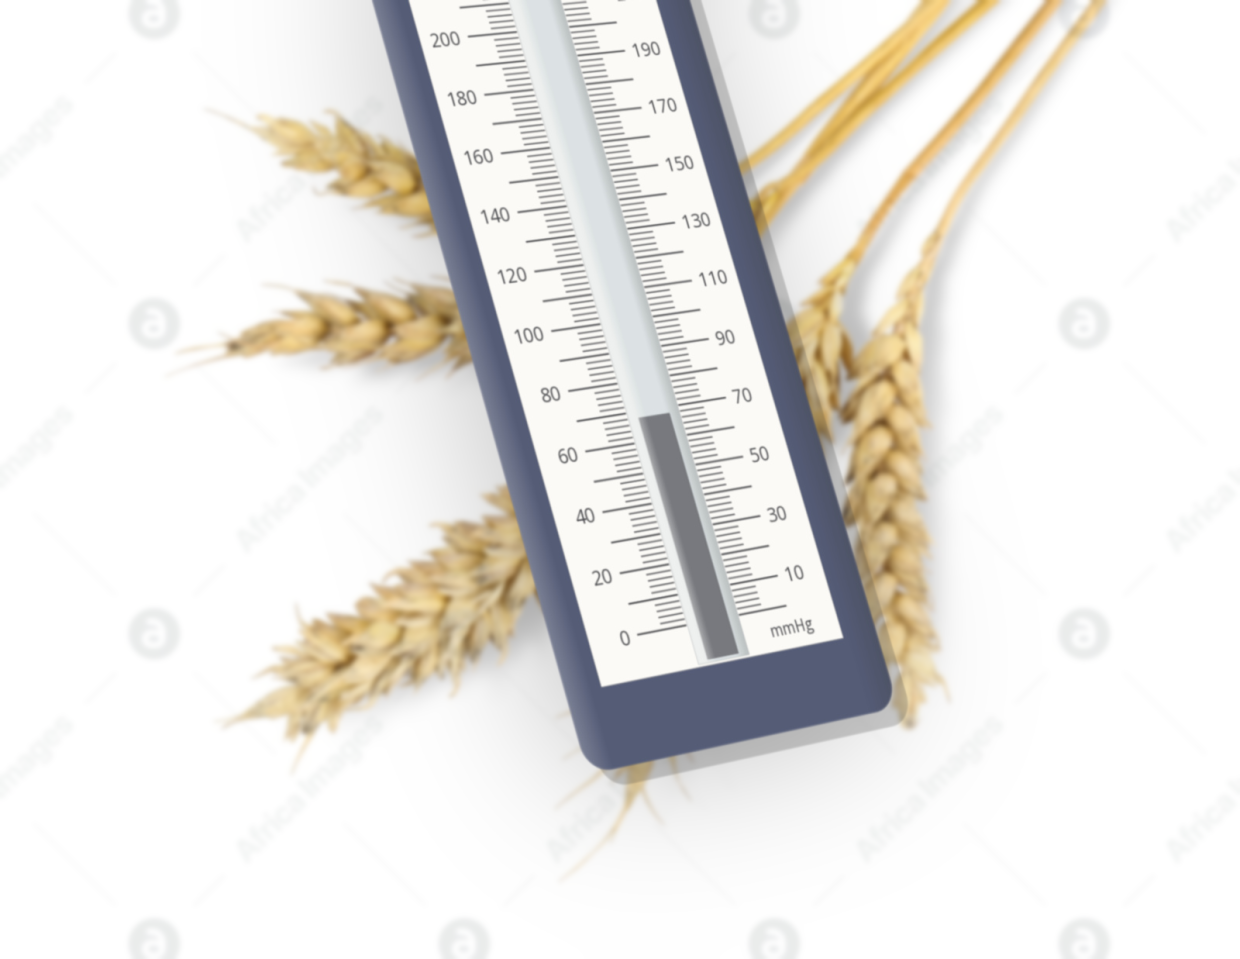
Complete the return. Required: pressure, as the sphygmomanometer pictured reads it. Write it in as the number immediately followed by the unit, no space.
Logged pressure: 68mmHg
